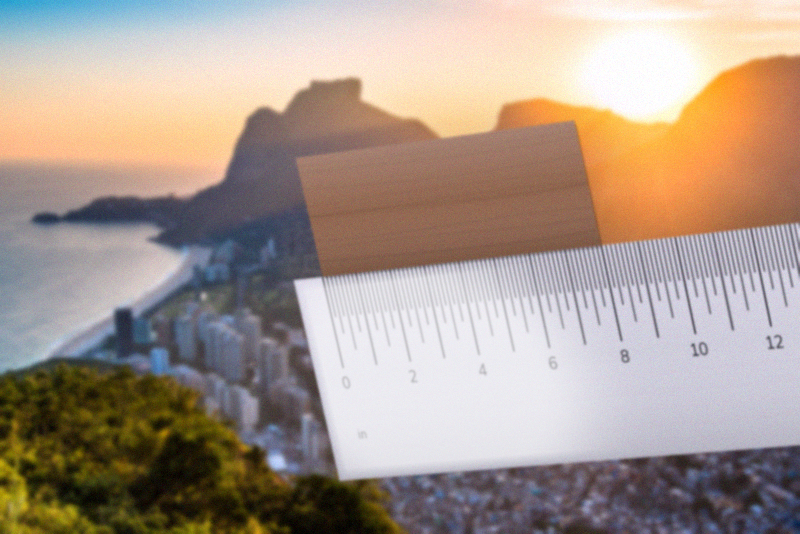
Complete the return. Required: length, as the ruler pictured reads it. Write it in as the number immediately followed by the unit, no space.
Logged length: 8in
